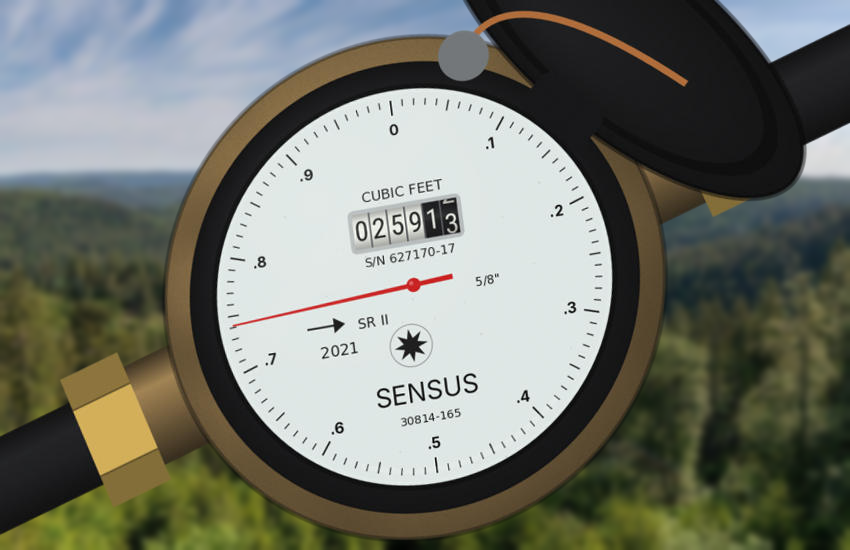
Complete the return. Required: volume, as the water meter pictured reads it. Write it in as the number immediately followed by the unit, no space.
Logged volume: 25912.74ft³
